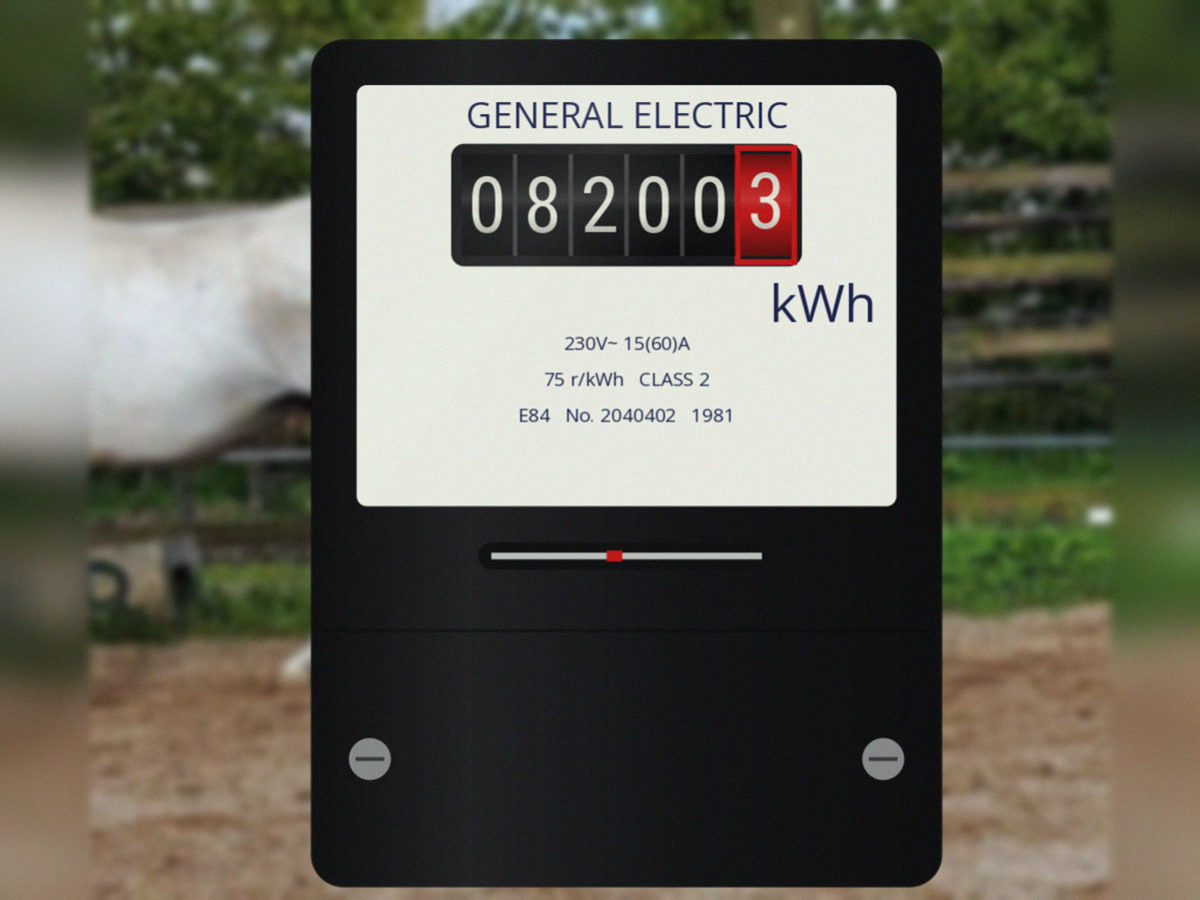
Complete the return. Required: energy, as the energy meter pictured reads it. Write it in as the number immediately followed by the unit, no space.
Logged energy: 8200.3kWh
